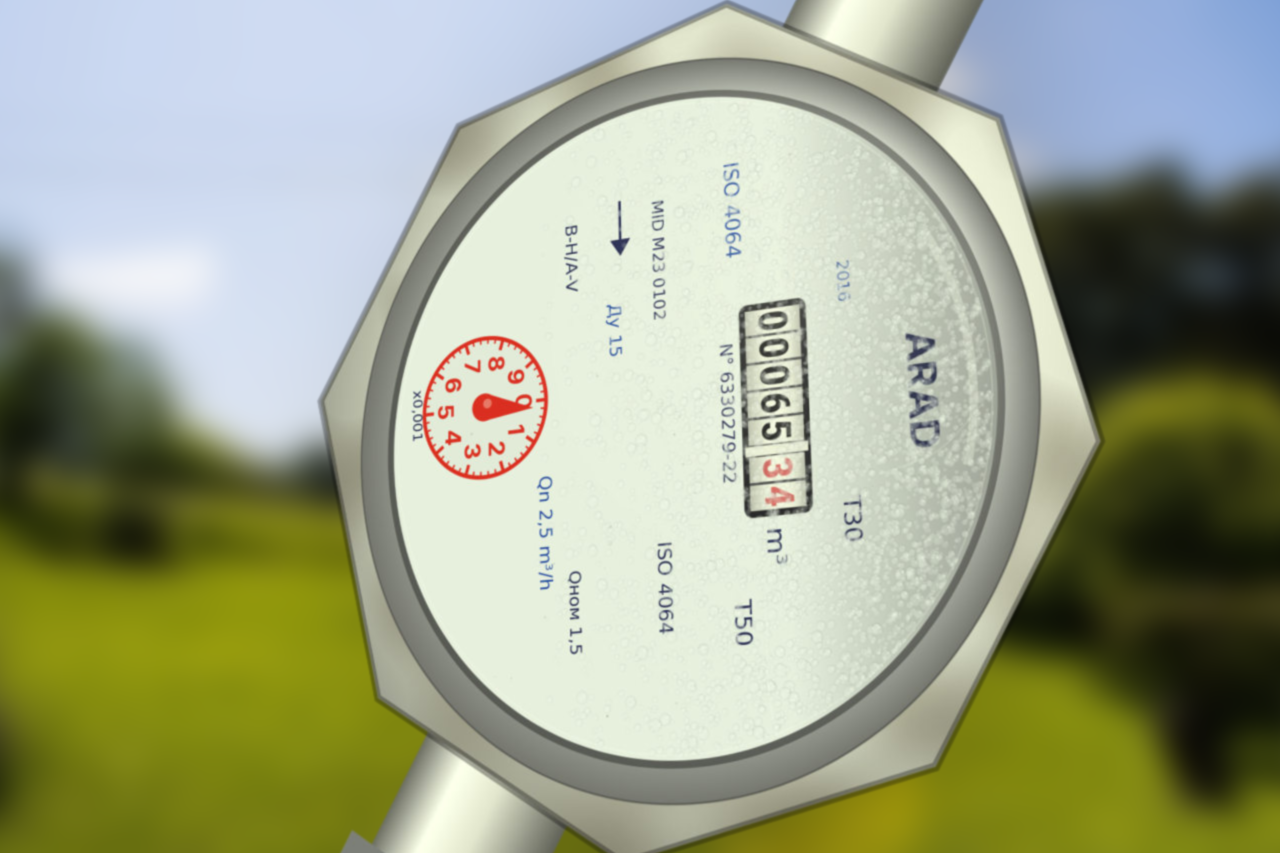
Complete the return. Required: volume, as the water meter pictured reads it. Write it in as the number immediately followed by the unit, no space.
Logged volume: 65.340m³
